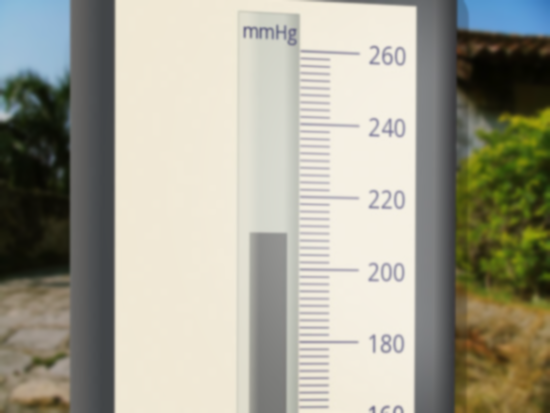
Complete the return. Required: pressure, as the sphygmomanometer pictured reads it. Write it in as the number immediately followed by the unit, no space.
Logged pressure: 210mmHg
